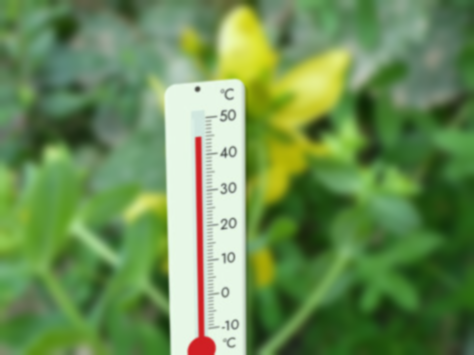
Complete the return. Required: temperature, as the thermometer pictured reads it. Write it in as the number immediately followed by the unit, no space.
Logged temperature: 45°C
